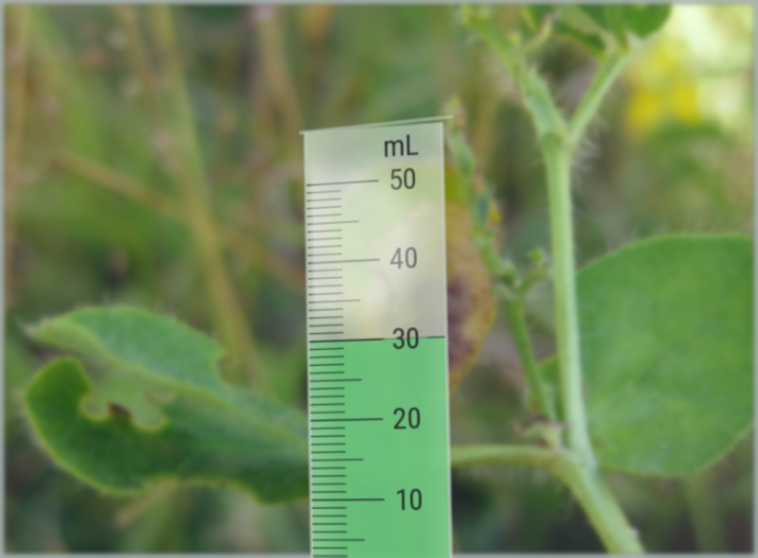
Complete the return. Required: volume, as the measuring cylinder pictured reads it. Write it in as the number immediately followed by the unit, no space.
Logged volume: 30mL
